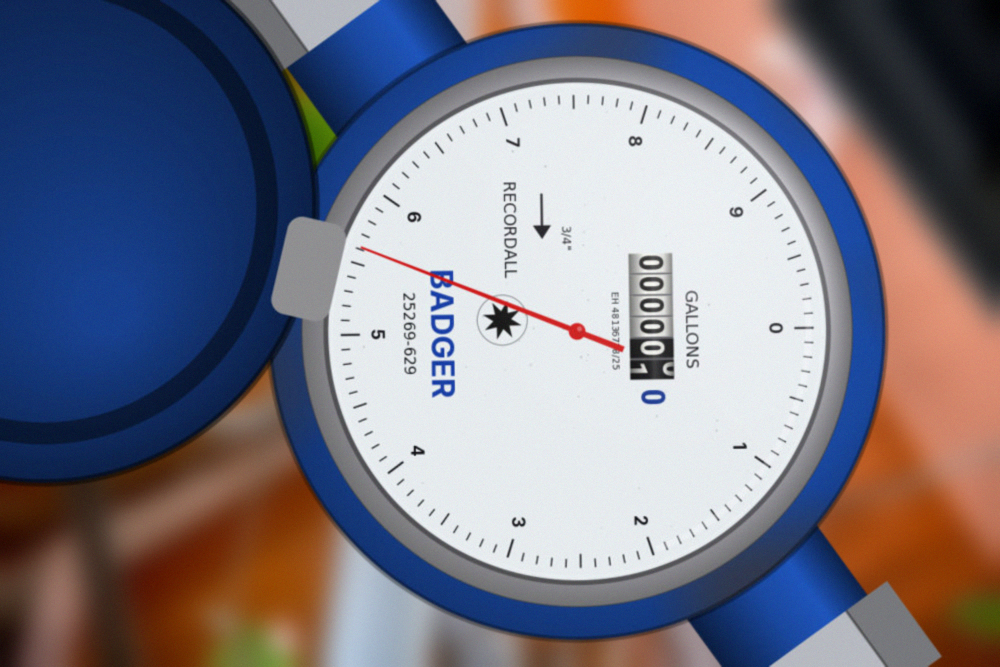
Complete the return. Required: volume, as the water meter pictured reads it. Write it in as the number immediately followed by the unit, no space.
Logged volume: 5.6gal
